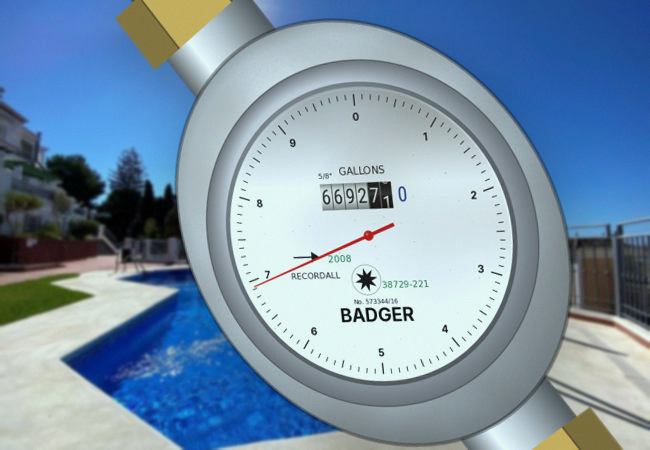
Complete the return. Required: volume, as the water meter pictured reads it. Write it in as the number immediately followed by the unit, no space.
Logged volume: 6692706.9gal
